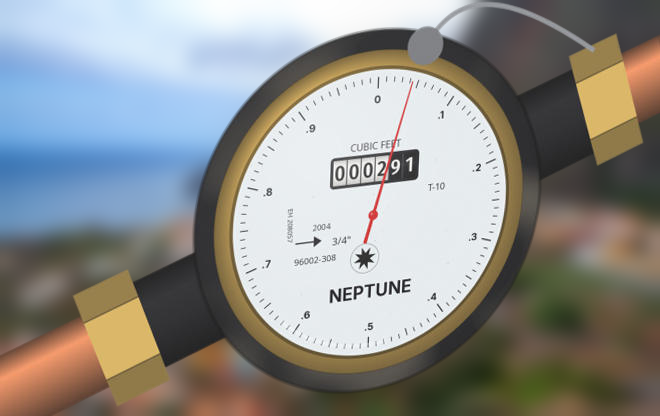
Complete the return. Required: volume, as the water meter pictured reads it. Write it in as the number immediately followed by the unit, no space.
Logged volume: 291.04ft³
